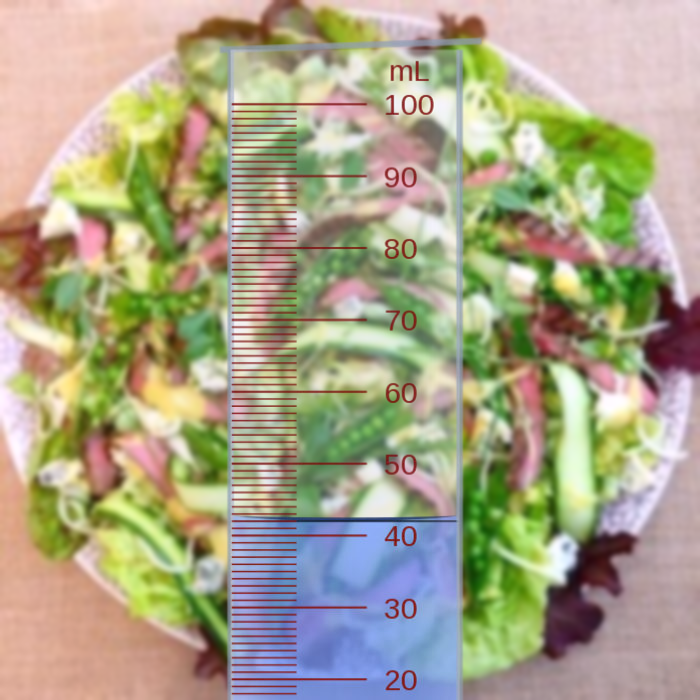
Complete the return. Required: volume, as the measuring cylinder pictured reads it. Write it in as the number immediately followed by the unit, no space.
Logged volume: 42mL
